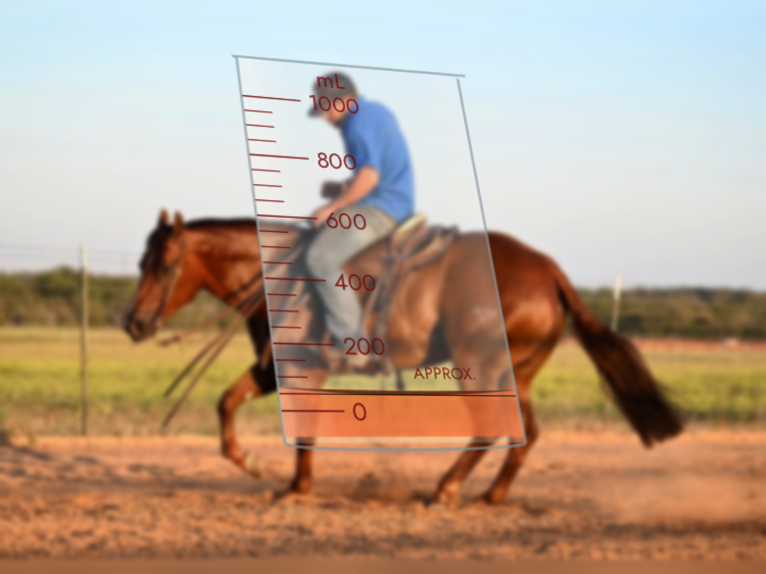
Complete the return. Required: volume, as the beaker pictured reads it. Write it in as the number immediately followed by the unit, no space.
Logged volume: 50mL
